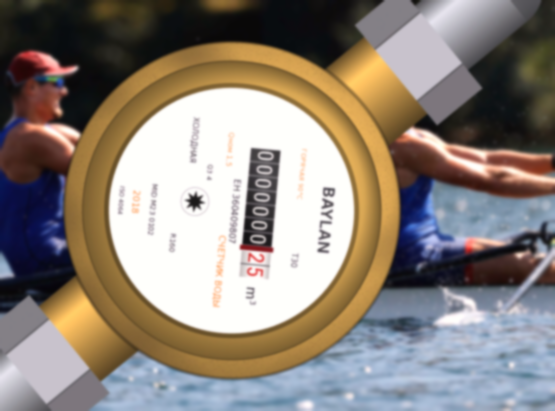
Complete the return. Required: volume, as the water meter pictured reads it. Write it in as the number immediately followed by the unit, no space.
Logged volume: 0.25m³
